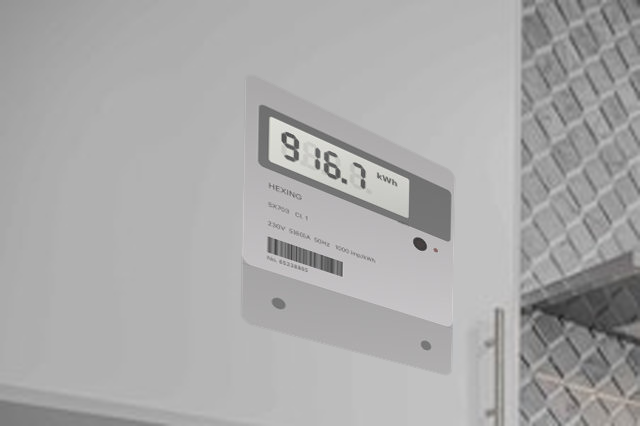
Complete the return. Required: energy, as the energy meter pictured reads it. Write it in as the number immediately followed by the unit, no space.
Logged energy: 916.7kWh
